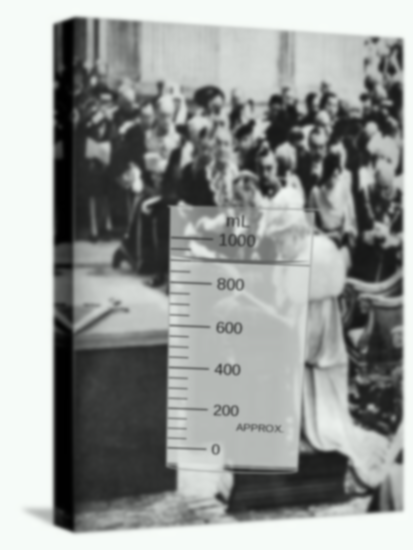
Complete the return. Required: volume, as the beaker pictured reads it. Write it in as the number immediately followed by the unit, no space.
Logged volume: 900mL
